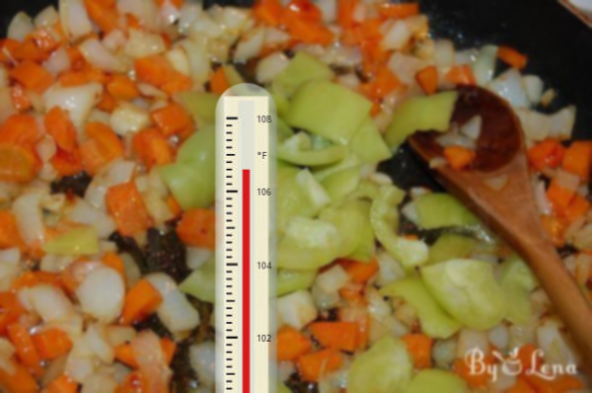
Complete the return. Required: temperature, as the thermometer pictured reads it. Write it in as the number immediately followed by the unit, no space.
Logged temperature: 106.6°F
